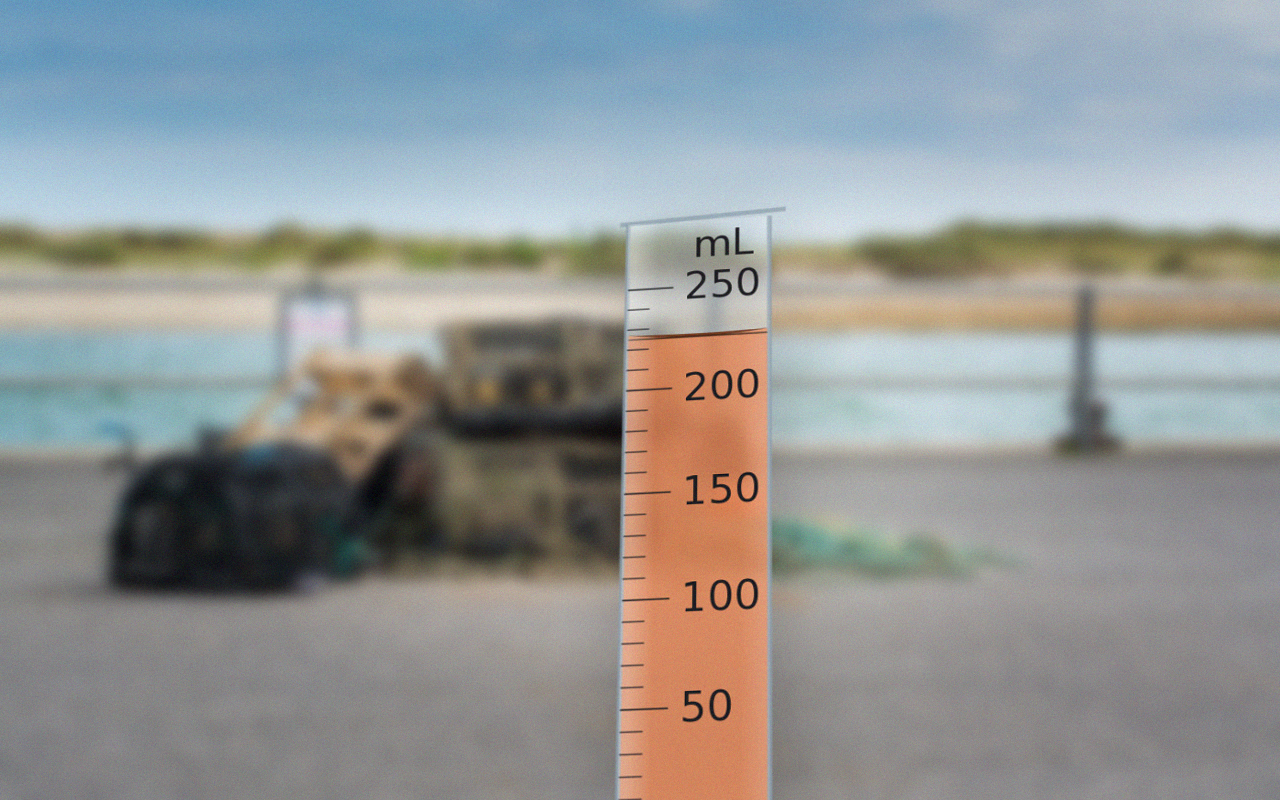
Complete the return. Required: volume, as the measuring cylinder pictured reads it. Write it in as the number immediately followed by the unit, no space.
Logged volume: 225mL
